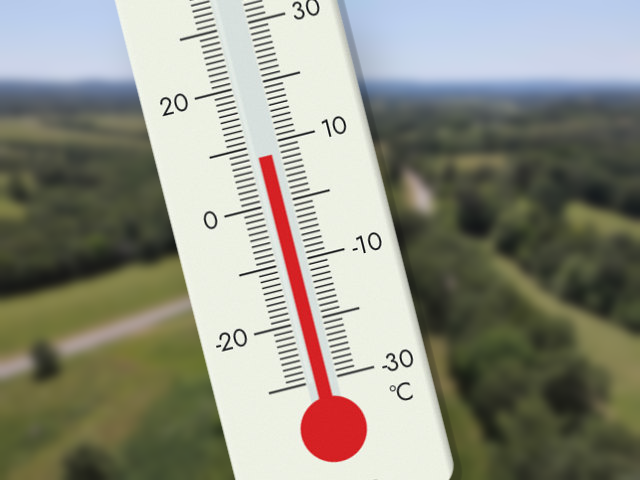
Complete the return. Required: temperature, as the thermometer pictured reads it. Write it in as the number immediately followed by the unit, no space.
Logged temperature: 8°C
